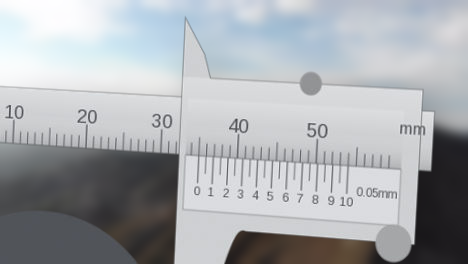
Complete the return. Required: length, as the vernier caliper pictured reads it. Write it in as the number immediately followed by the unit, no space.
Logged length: 35.0mm
